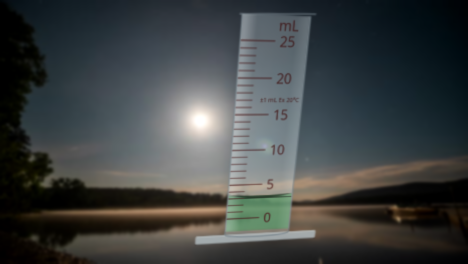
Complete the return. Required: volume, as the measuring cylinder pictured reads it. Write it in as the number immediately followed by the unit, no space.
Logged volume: 3mL
